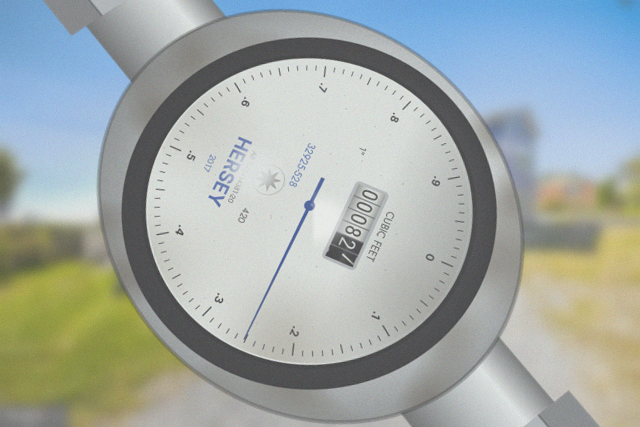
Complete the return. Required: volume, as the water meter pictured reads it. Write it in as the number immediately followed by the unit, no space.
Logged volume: 827.25ft³
